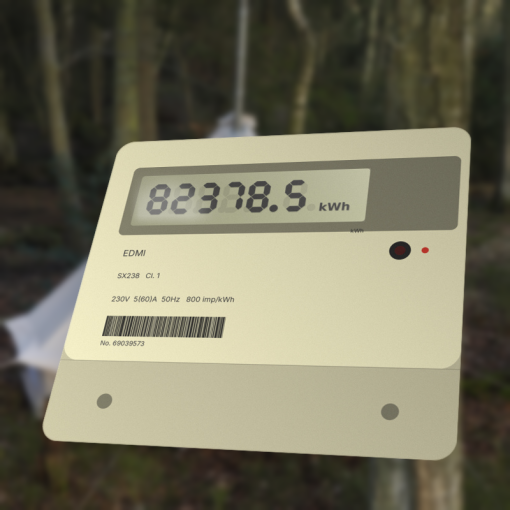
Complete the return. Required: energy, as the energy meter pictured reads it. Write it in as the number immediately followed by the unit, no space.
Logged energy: 82378.5kWh
